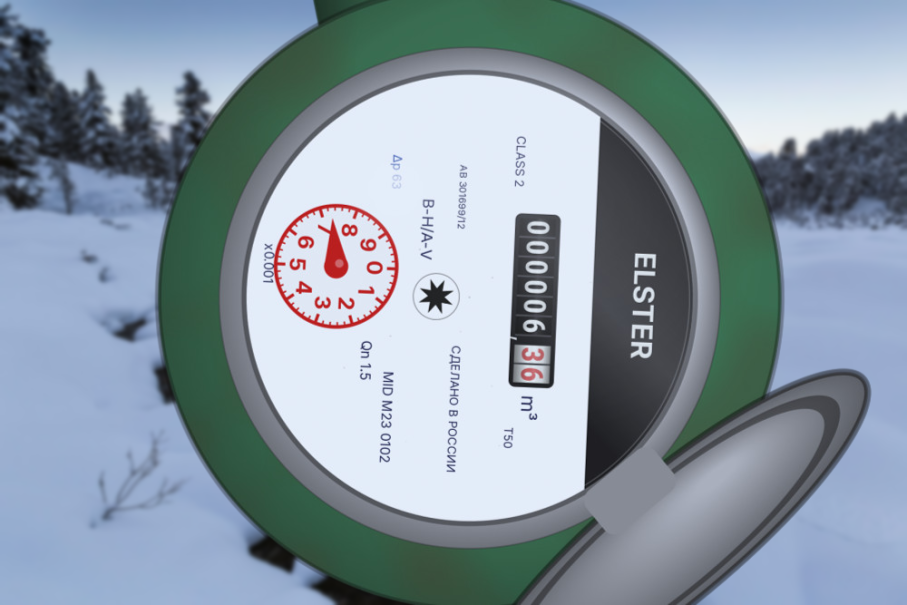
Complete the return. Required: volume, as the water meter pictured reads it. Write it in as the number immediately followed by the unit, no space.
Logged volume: 6.367m³
